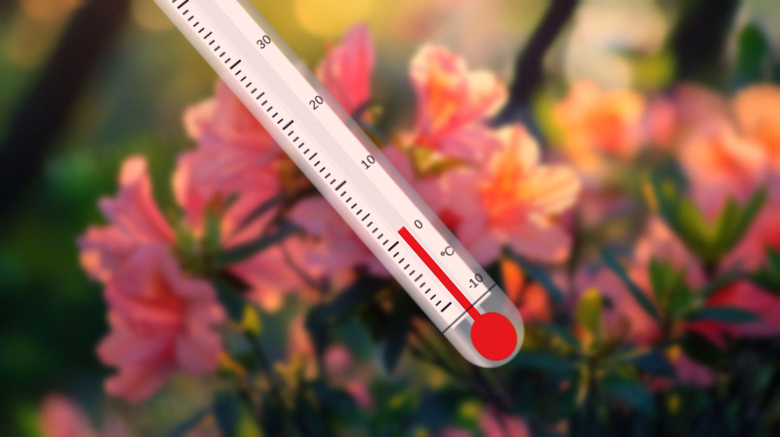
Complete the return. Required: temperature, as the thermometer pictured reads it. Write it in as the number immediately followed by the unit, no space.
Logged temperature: 1°C
